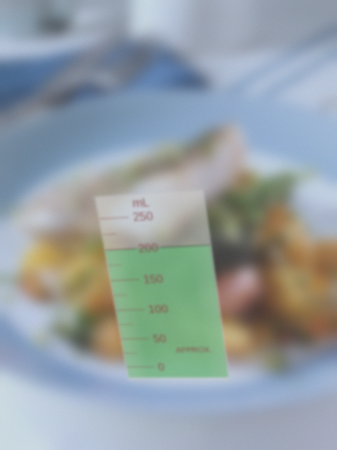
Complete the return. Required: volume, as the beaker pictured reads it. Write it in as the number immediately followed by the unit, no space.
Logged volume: 200mL
